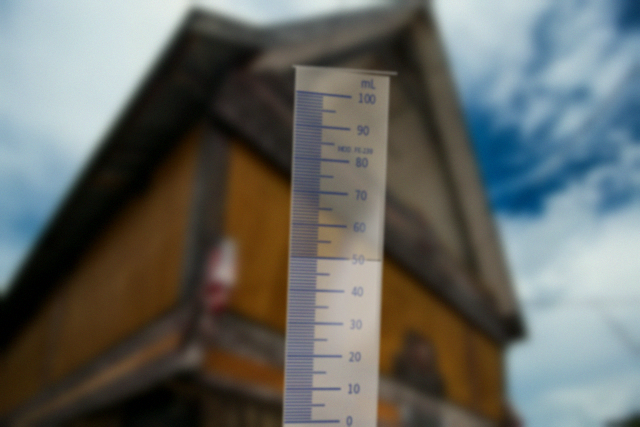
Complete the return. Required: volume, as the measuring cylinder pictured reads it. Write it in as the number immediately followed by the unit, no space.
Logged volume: 50mL
